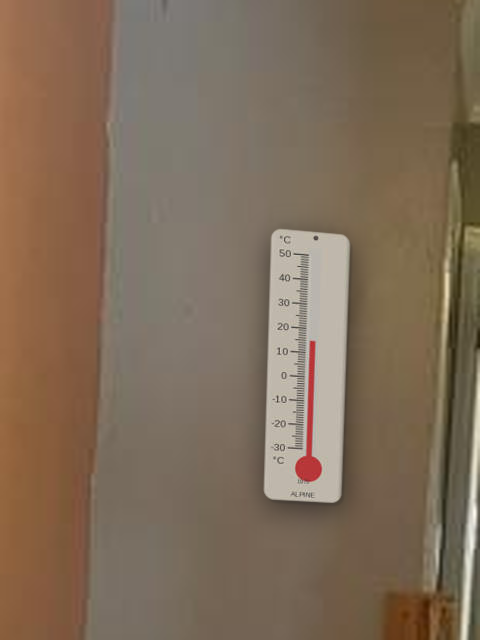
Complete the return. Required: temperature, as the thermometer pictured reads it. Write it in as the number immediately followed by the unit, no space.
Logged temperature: 15°C
